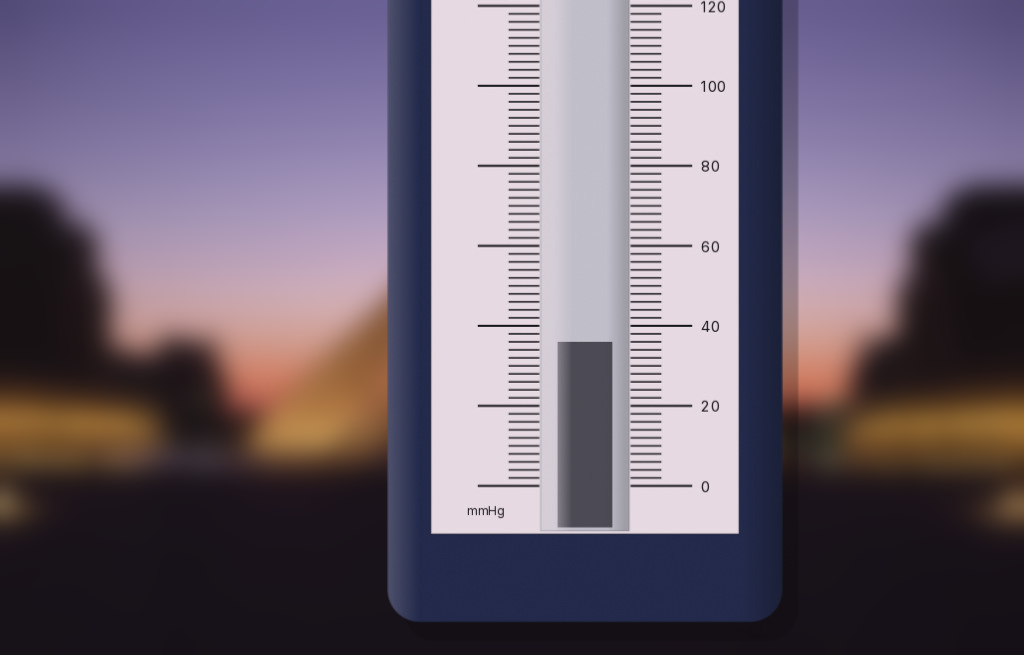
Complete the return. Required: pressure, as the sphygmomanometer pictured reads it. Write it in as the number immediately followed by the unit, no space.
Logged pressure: 36mmHg
